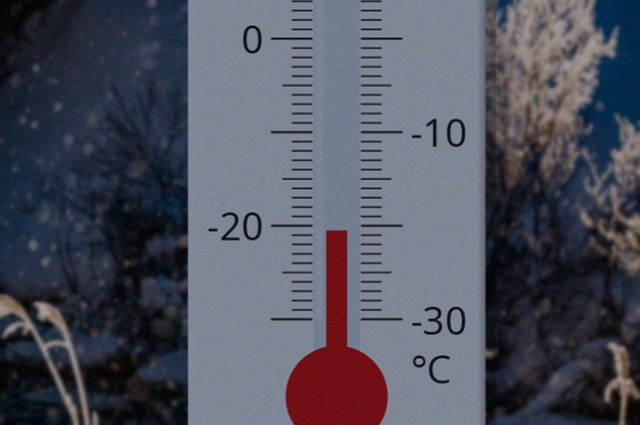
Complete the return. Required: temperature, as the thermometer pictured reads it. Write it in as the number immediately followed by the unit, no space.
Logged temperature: -20.5°C
